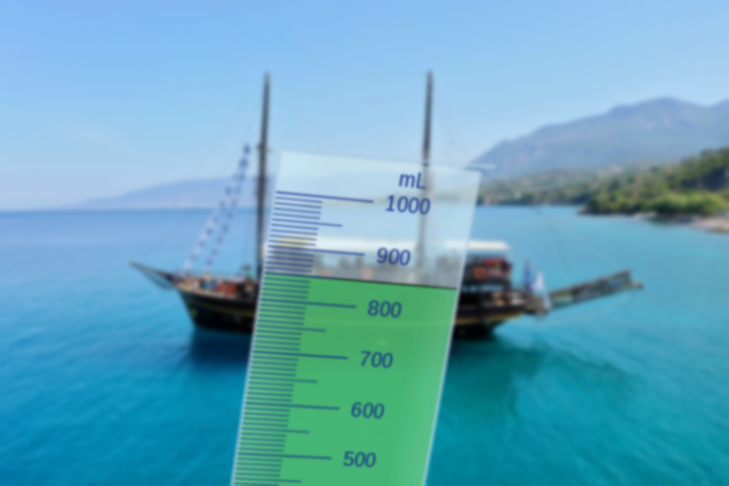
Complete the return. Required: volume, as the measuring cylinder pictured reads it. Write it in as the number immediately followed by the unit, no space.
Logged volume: 850mL
